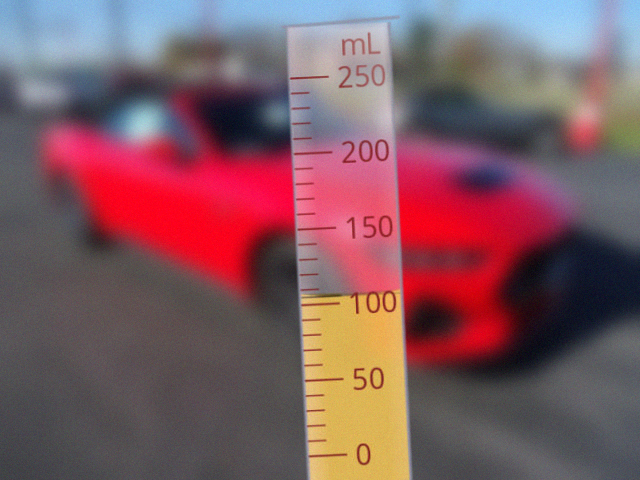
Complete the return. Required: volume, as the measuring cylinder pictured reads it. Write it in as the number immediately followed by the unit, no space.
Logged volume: 105mL
